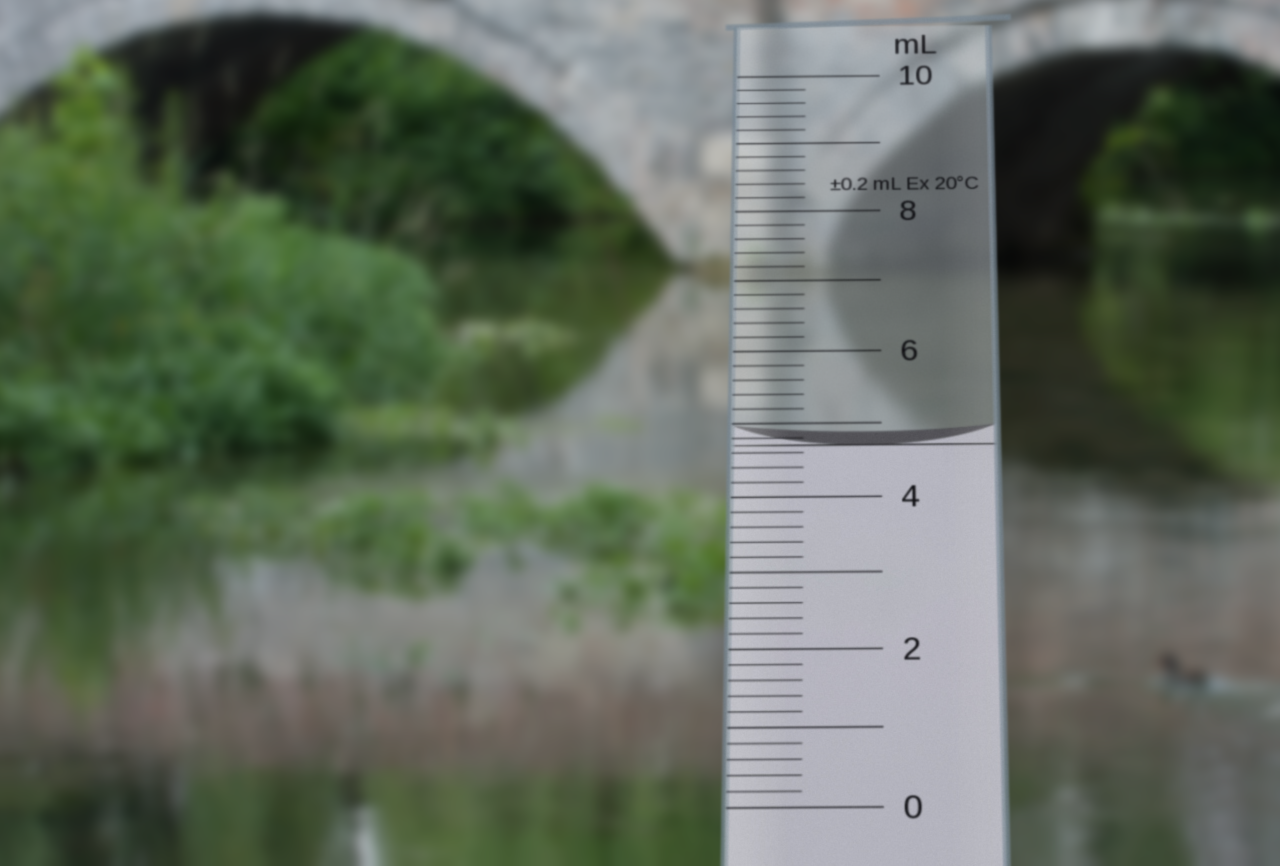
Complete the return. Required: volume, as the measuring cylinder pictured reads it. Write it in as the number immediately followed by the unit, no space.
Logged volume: 4.7mL
